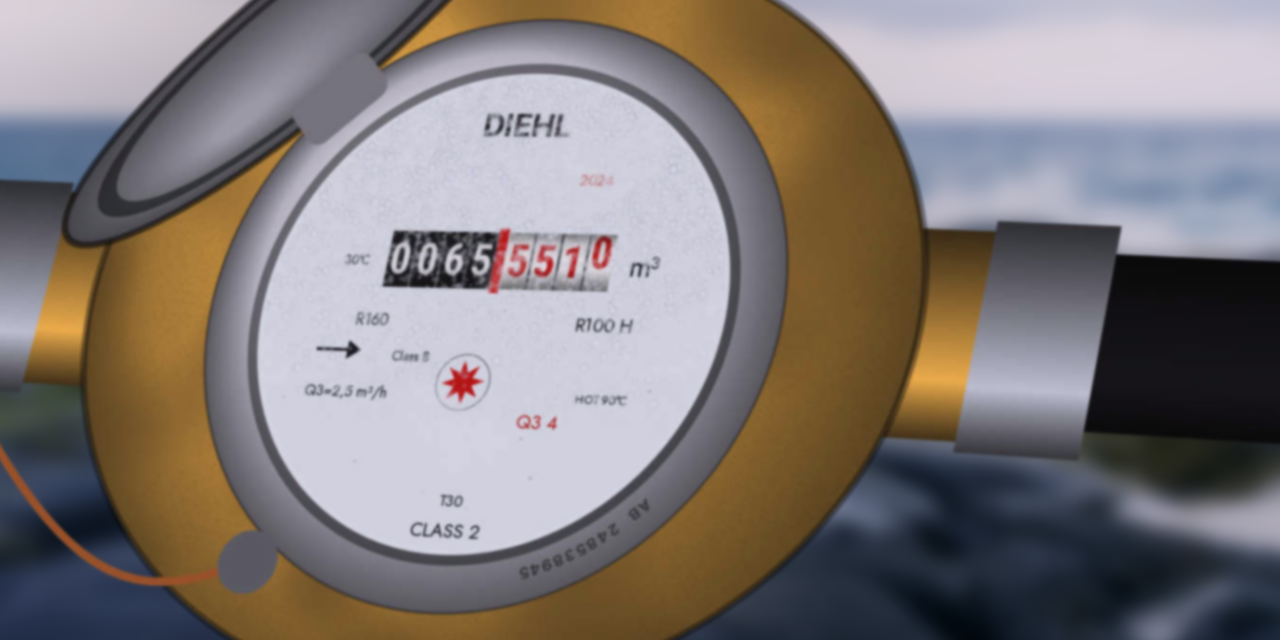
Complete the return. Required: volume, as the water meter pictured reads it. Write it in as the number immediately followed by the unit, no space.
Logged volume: 65.5510m³
